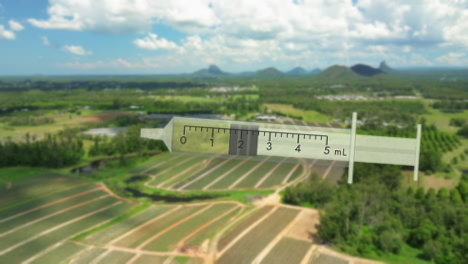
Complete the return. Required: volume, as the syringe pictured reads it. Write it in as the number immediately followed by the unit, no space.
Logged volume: 1.6mL
